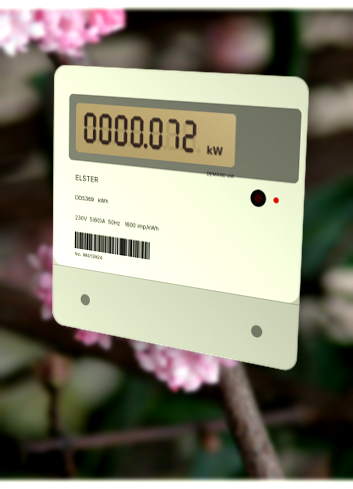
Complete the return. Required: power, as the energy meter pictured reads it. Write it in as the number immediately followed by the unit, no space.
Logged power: 0.072kW
